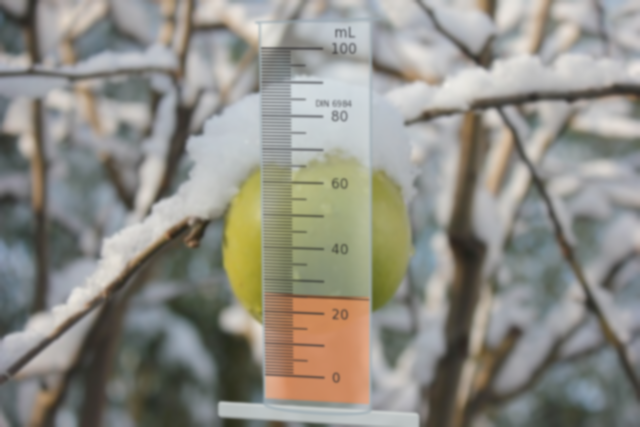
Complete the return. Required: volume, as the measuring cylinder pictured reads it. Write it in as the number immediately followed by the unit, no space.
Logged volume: 25mL
